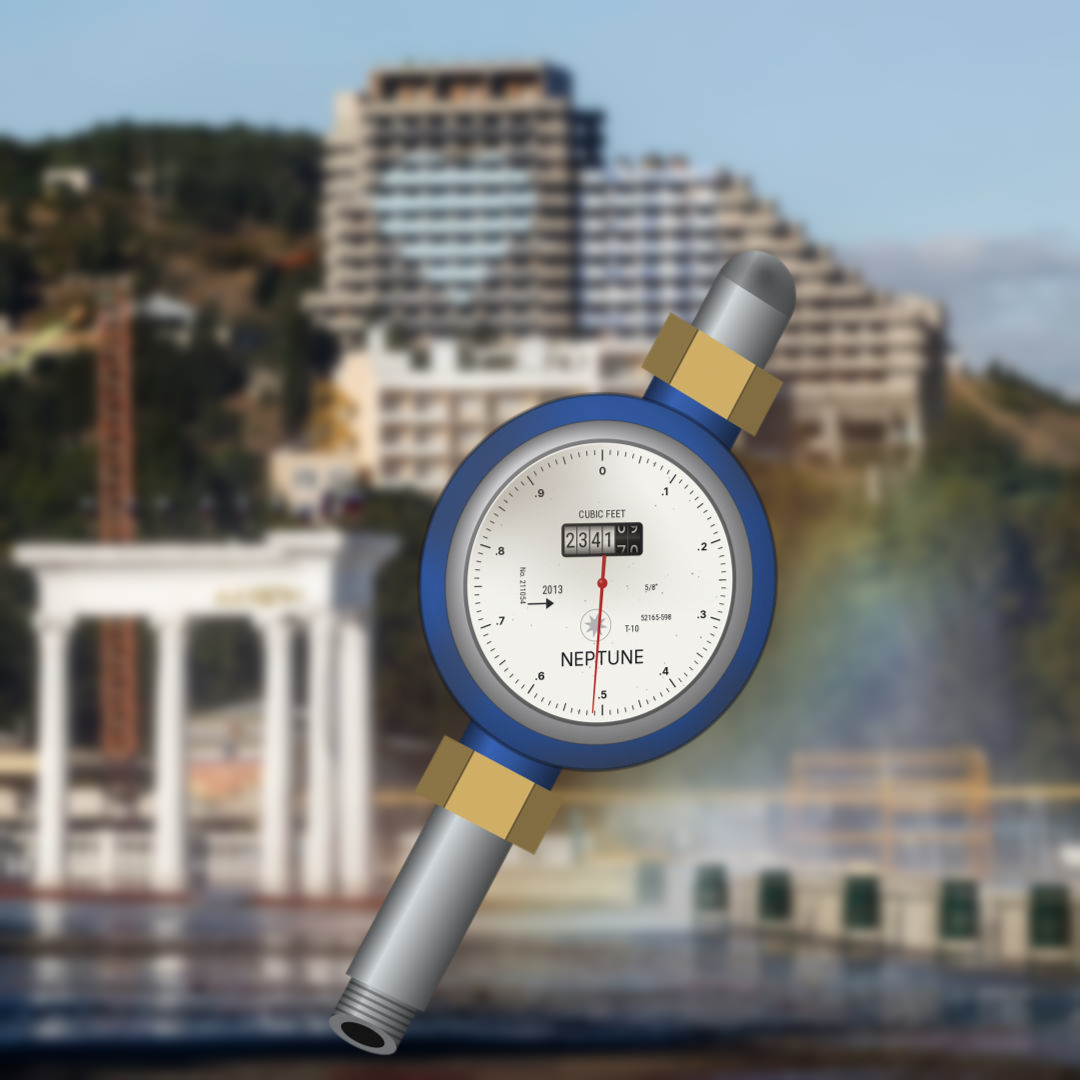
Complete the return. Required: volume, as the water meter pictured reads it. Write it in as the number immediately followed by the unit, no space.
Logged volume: 234169.51ft³
